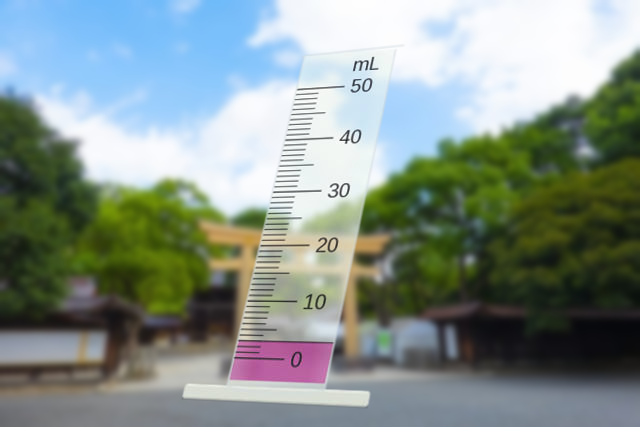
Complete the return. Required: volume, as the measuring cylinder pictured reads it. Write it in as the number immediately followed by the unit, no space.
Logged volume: 3mL
